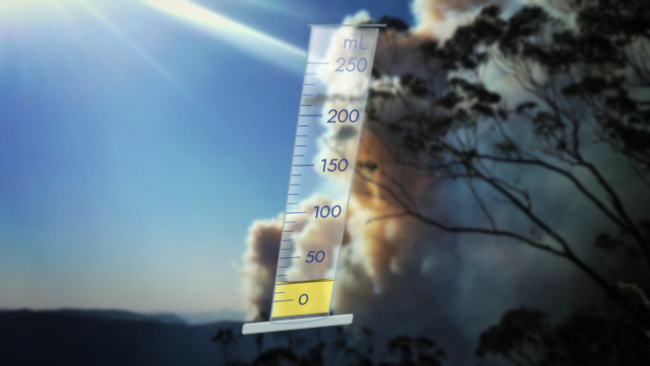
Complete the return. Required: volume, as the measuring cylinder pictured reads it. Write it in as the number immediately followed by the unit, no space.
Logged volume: 20mL
